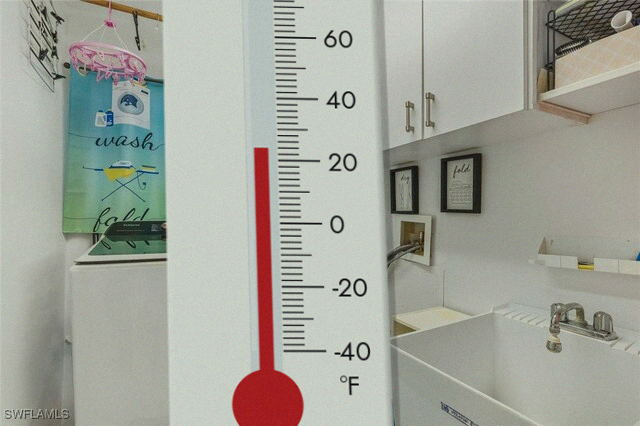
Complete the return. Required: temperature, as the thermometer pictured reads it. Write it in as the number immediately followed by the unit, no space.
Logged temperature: 24°F
